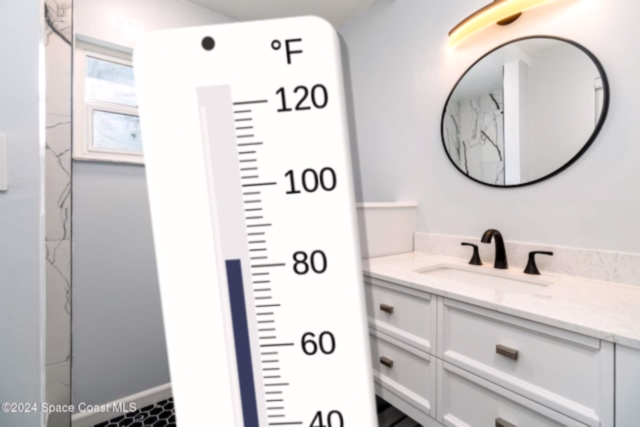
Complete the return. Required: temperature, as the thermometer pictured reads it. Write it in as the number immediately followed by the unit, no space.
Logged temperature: 82°F
